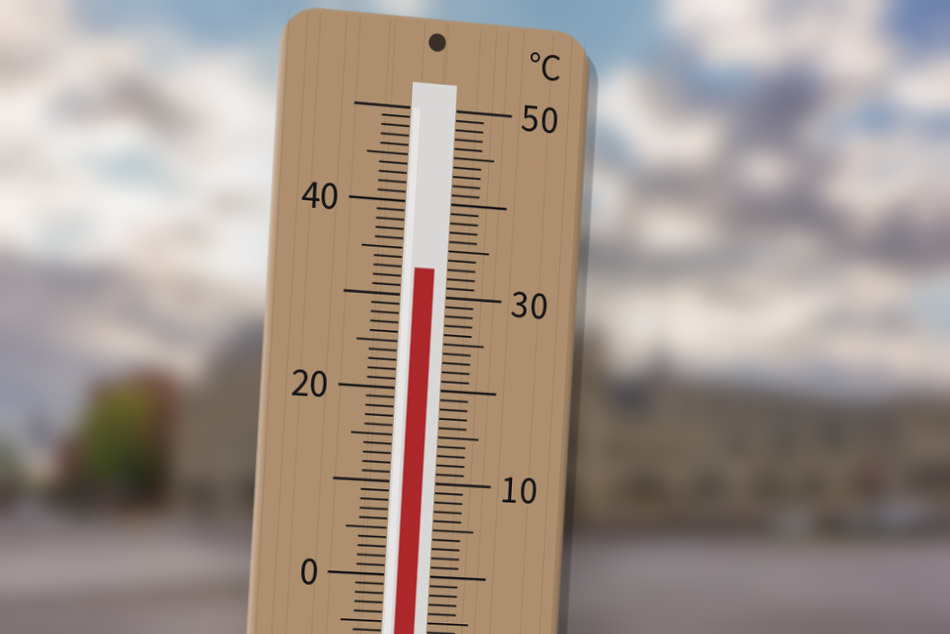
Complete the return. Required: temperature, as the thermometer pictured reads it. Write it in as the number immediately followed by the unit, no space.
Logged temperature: 33°C
